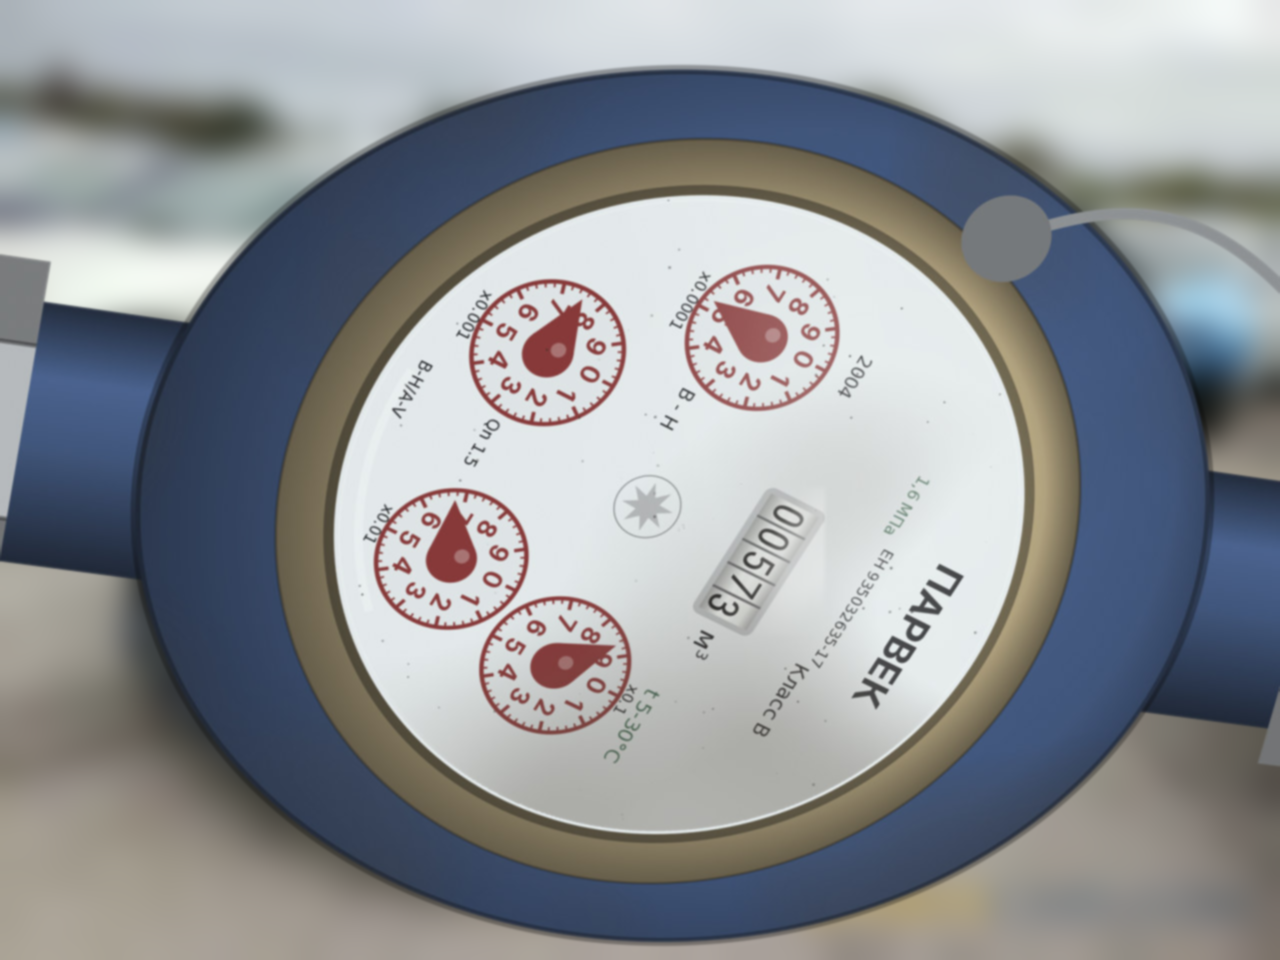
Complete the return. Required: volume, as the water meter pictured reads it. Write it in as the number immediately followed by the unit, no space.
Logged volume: 572.8675m³
